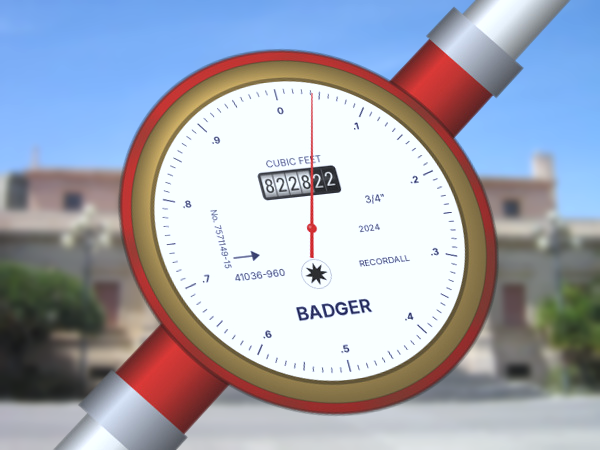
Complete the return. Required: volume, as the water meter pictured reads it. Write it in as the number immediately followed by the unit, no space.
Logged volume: 822822.04ft³
